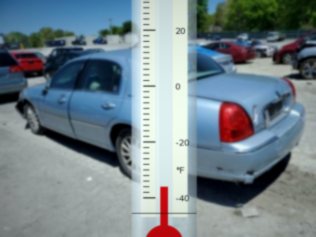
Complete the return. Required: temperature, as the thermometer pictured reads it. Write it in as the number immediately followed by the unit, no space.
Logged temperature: -36°F
